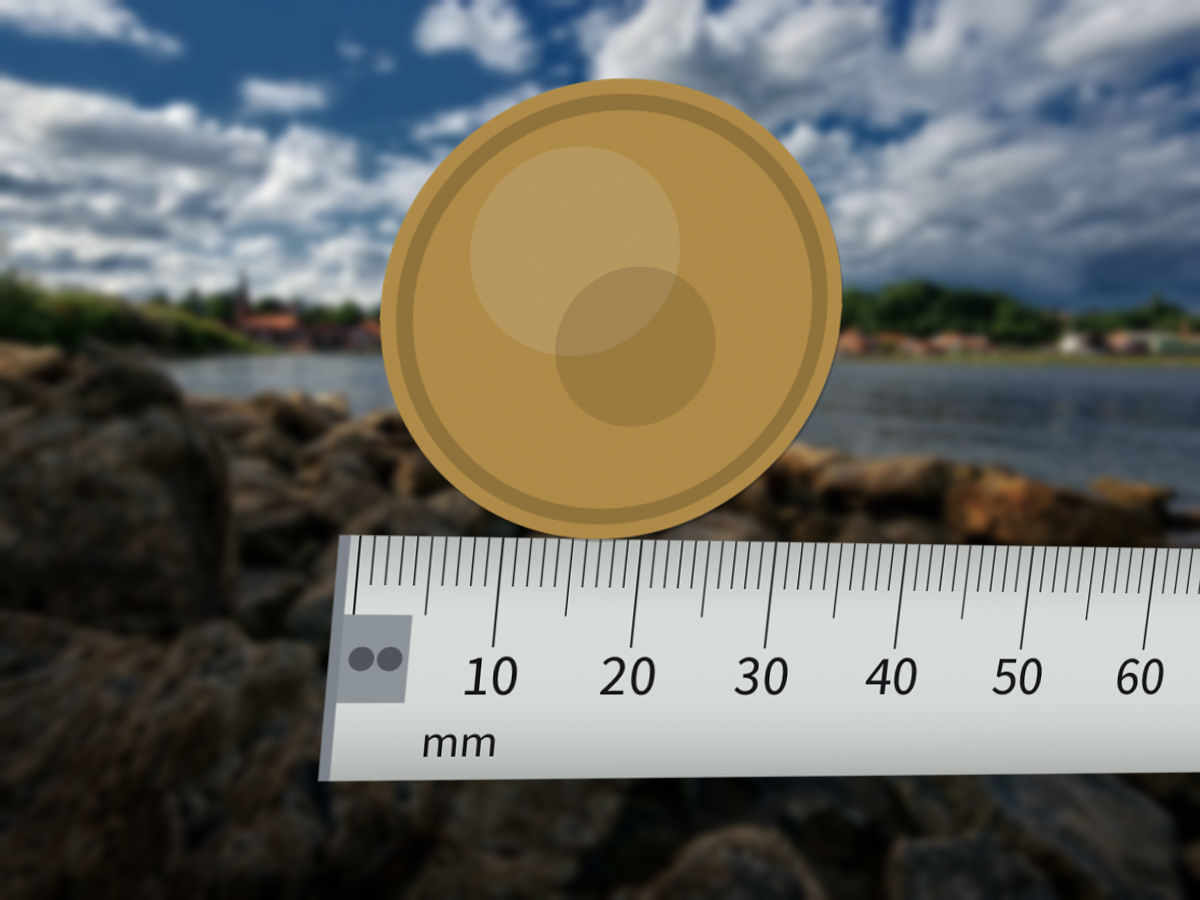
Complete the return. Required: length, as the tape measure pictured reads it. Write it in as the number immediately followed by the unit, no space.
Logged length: 33mm
